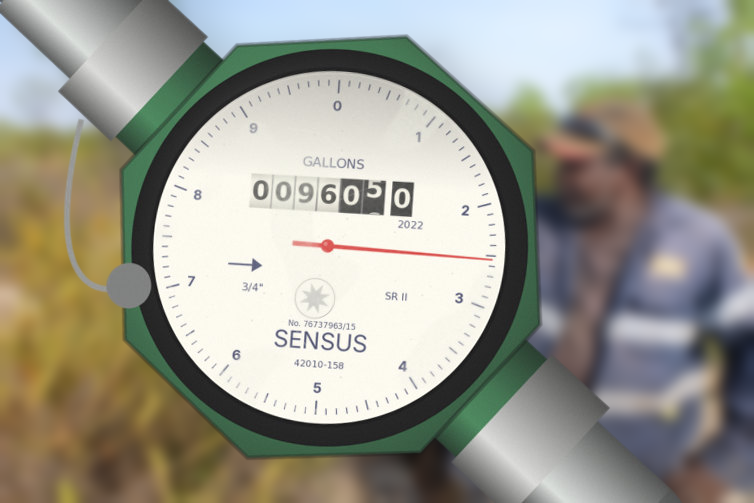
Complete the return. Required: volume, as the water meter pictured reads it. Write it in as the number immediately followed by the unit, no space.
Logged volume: 96052.5gal
